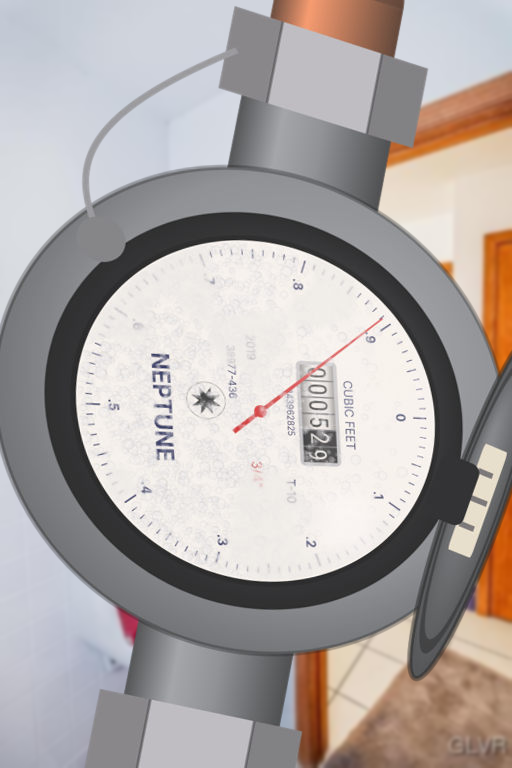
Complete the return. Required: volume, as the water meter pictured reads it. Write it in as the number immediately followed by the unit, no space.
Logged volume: 528.89ft³
